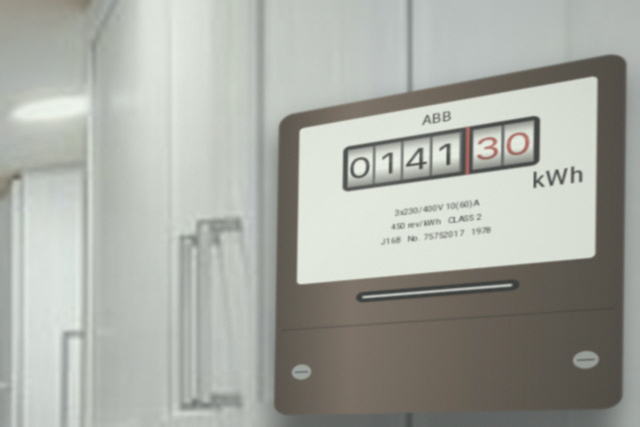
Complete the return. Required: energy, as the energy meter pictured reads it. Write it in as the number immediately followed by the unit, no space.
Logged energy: 141.30kWh
